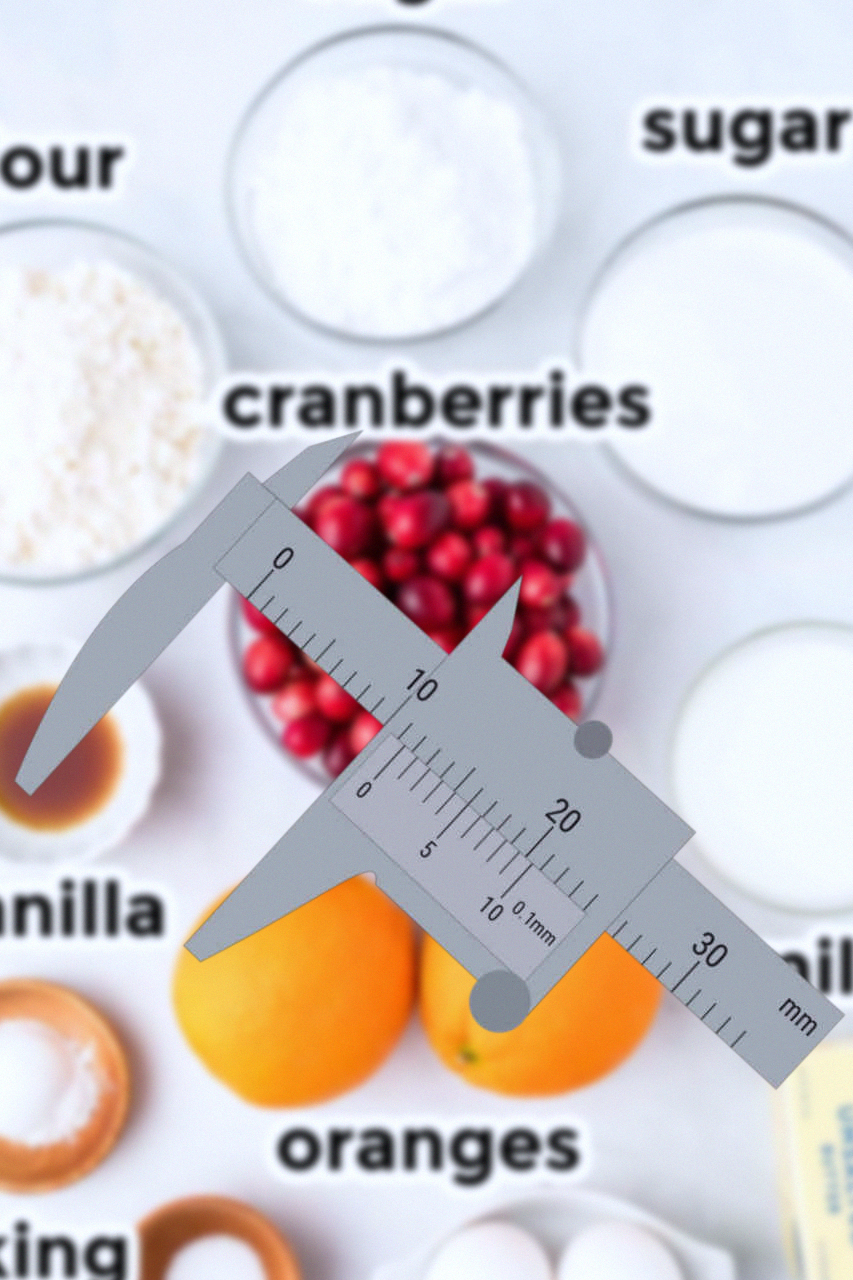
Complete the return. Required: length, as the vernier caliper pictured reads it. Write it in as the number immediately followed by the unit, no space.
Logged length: 11.5mm
